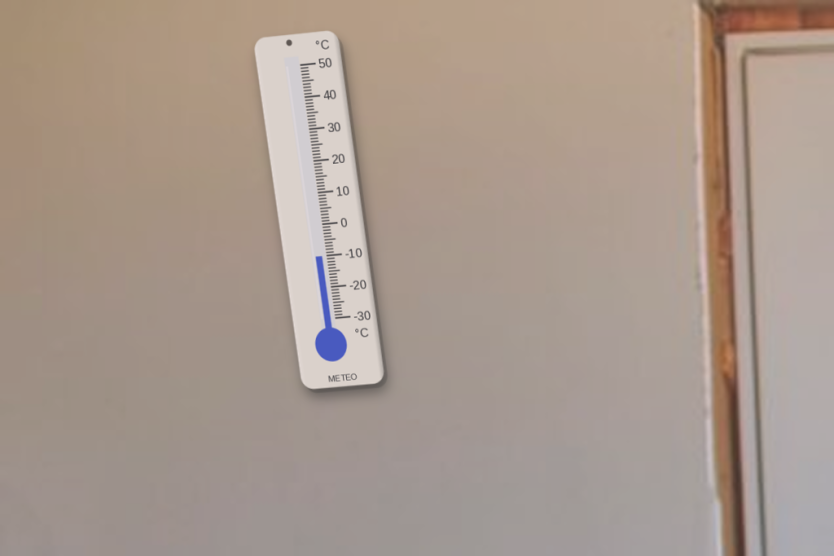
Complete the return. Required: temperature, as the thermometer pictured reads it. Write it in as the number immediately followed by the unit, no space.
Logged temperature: -10°C
